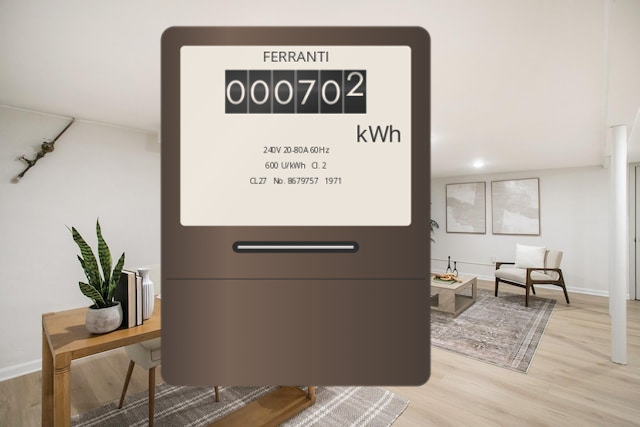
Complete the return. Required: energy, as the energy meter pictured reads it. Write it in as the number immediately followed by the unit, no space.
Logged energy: 702kWh
